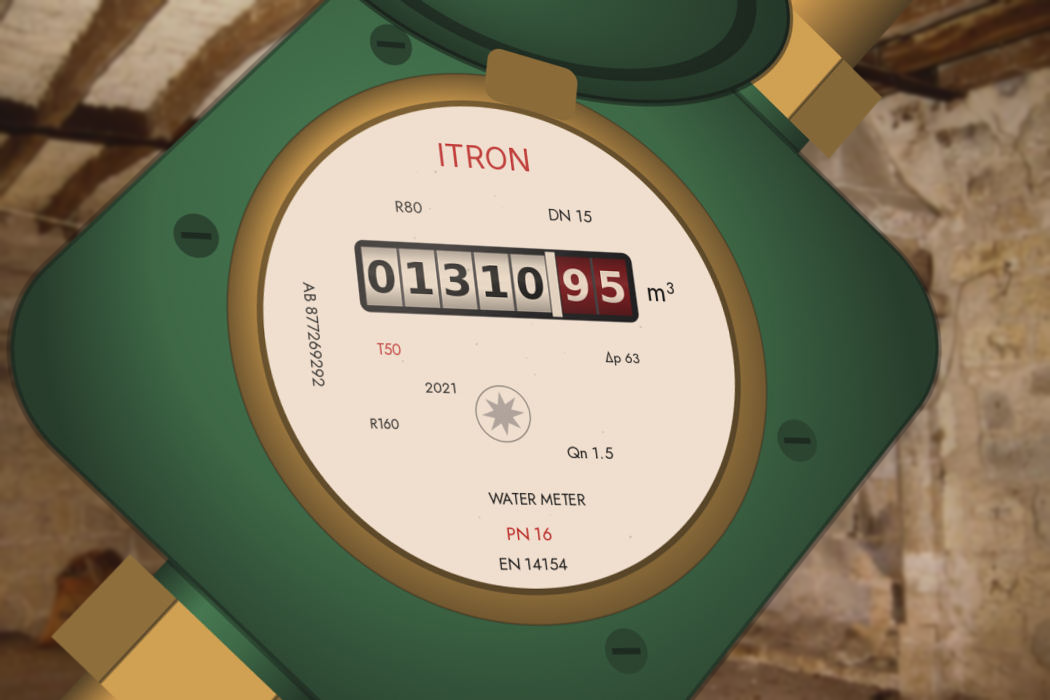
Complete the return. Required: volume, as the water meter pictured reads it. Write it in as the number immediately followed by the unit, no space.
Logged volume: 1310.95m³
